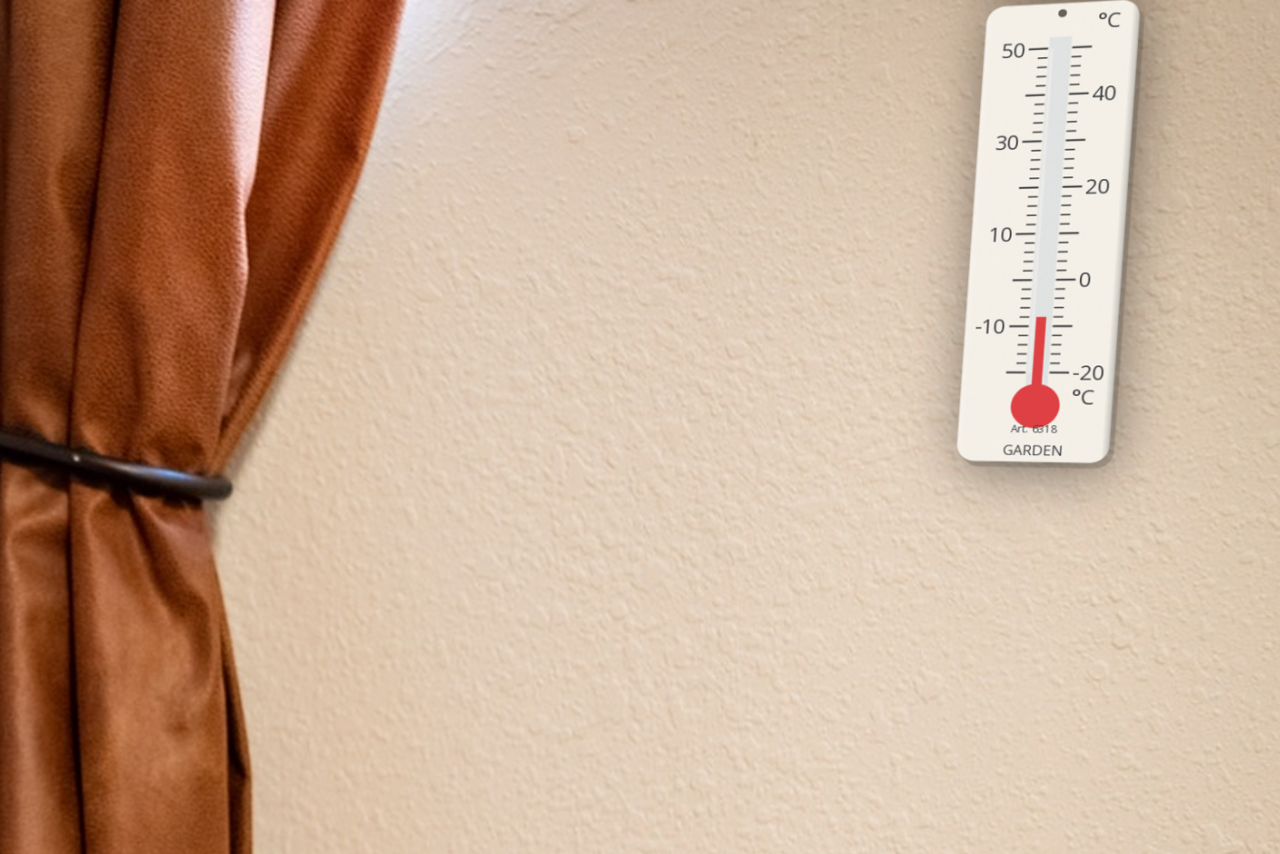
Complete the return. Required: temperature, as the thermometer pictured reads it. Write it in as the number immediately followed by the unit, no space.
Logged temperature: -8°C
